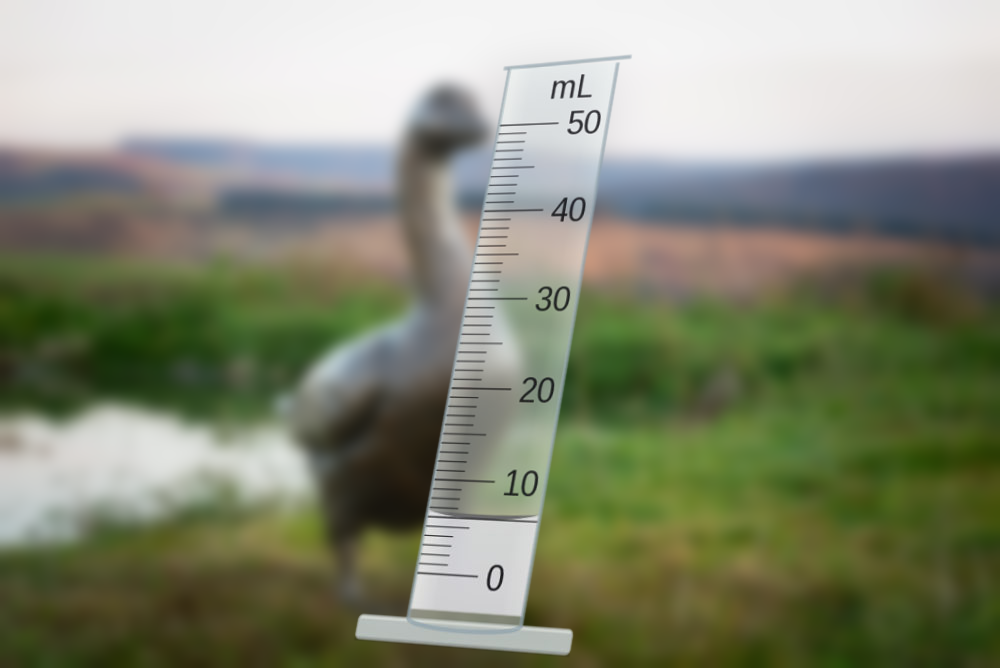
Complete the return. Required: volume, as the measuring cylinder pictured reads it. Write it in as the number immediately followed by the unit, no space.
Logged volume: 6mL
